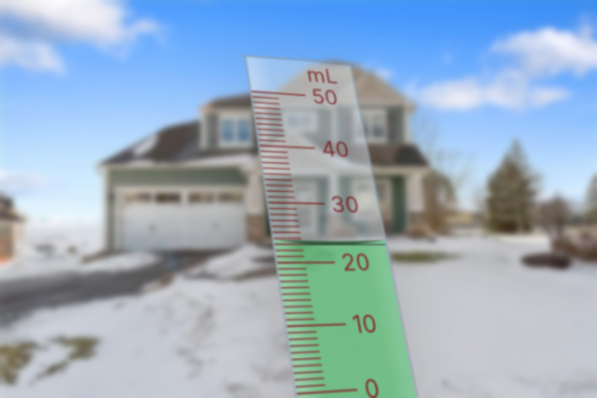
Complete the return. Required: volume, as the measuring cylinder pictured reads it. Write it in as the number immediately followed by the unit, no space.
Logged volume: 23mL
